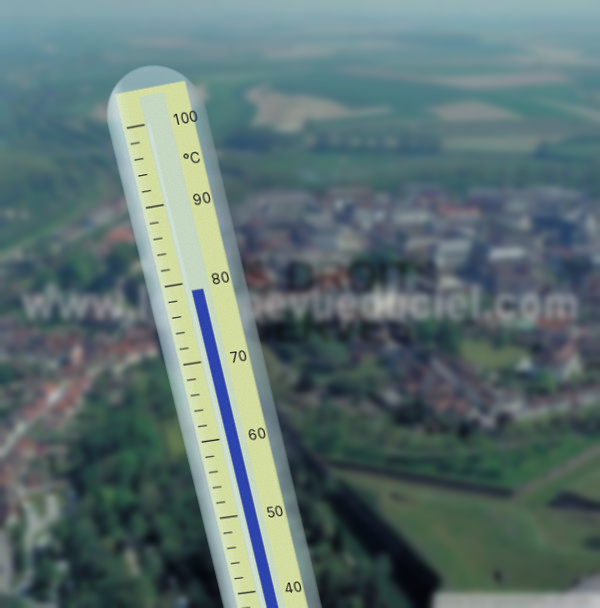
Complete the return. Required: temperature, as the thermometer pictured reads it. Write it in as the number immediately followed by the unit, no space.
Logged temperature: 79°C
